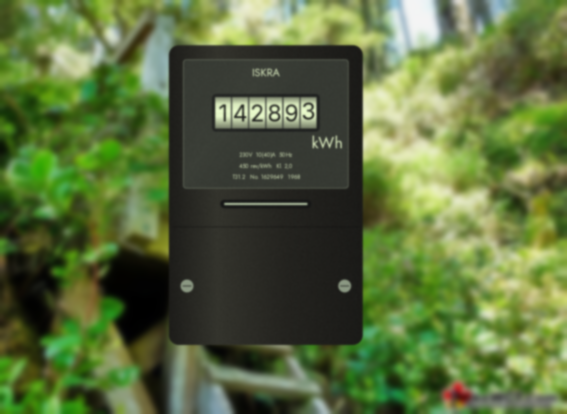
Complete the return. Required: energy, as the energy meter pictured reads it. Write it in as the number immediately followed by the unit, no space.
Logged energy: 142893kWh
